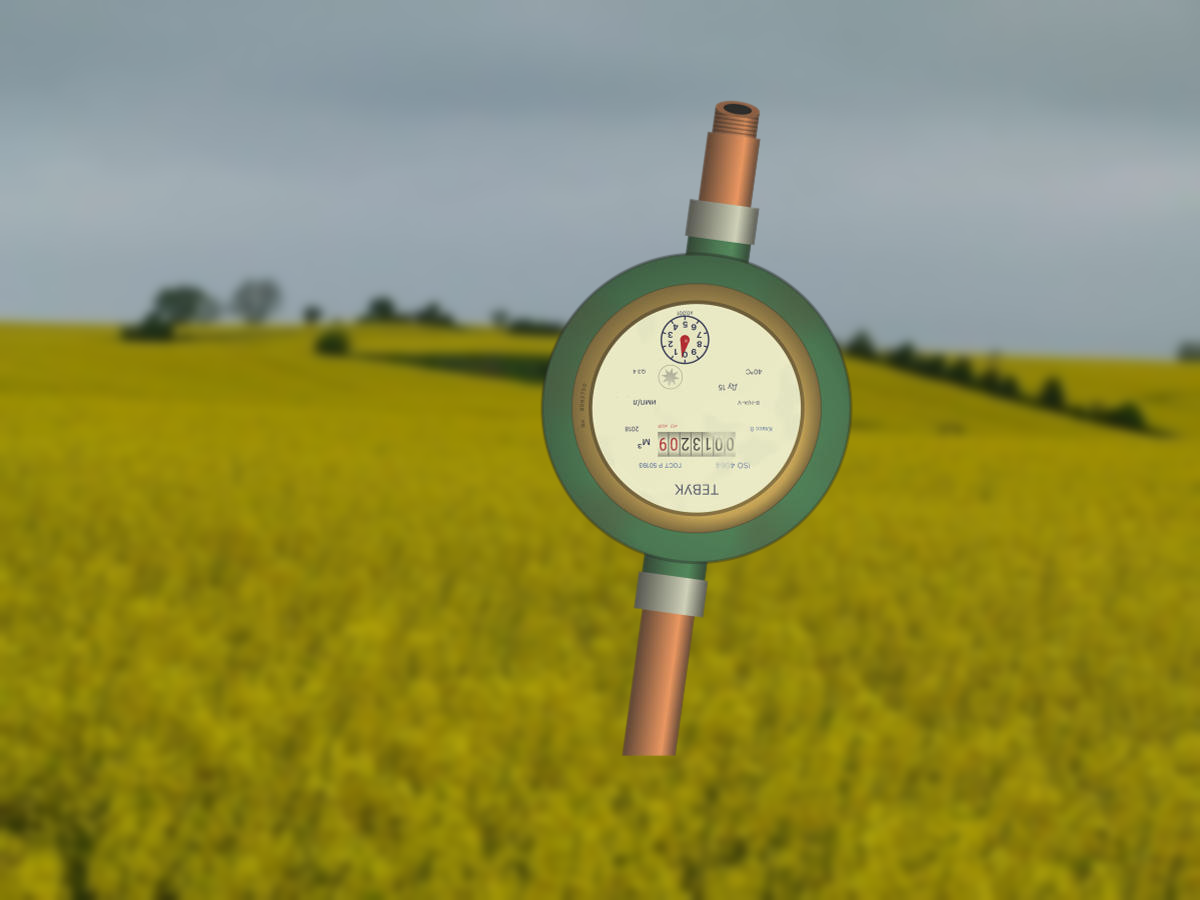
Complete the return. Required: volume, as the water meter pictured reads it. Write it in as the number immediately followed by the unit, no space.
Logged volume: 132.090m³
